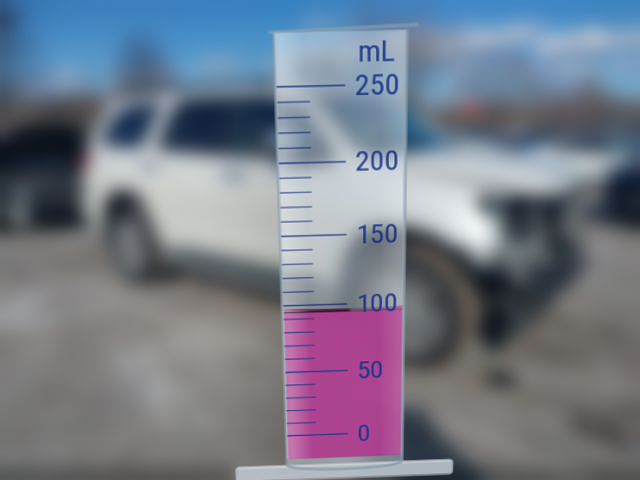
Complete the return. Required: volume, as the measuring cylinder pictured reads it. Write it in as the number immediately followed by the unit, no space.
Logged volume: 95mL
